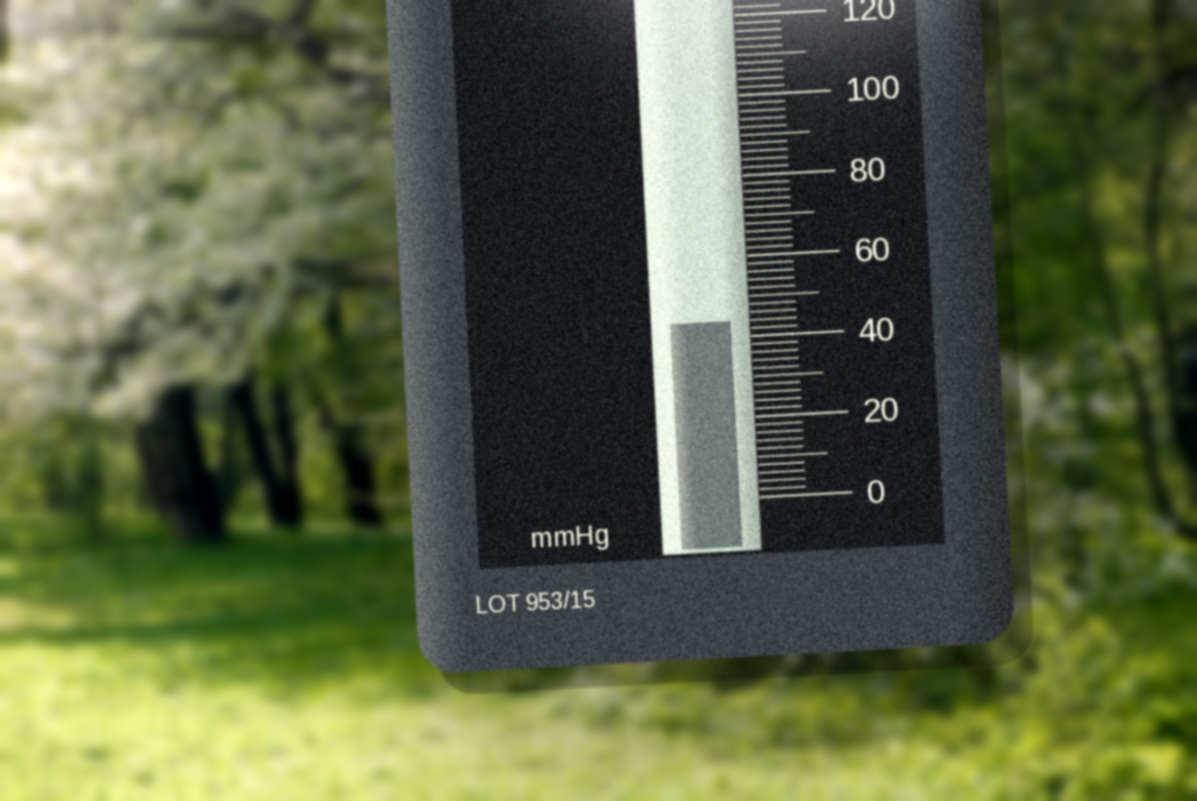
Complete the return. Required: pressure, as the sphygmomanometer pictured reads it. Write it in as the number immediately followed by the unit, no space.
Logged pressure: 44mmHg
